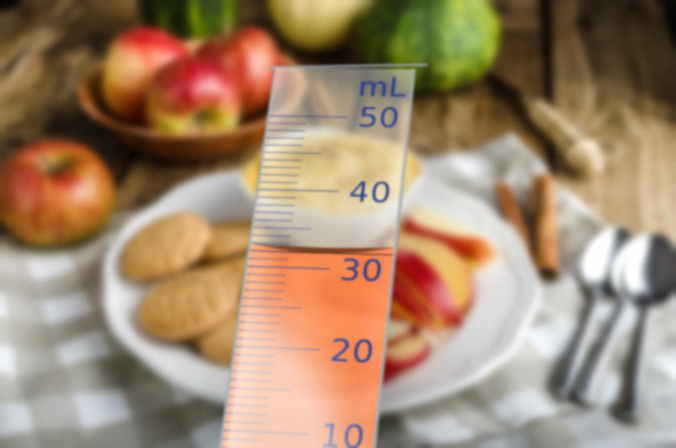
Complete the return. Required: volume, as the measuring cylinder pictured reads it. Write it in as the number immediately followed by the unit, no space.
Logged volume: 32mL
